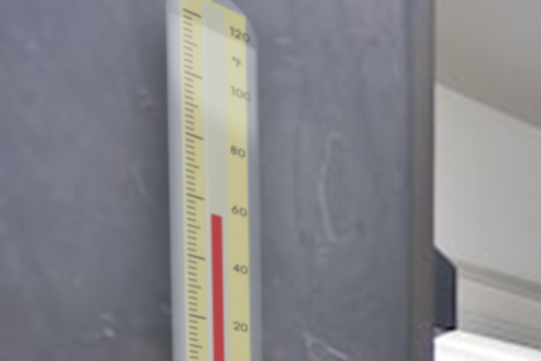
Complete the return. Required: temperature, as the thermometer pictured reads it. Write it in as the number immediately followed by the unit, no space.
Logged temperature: 56°F
